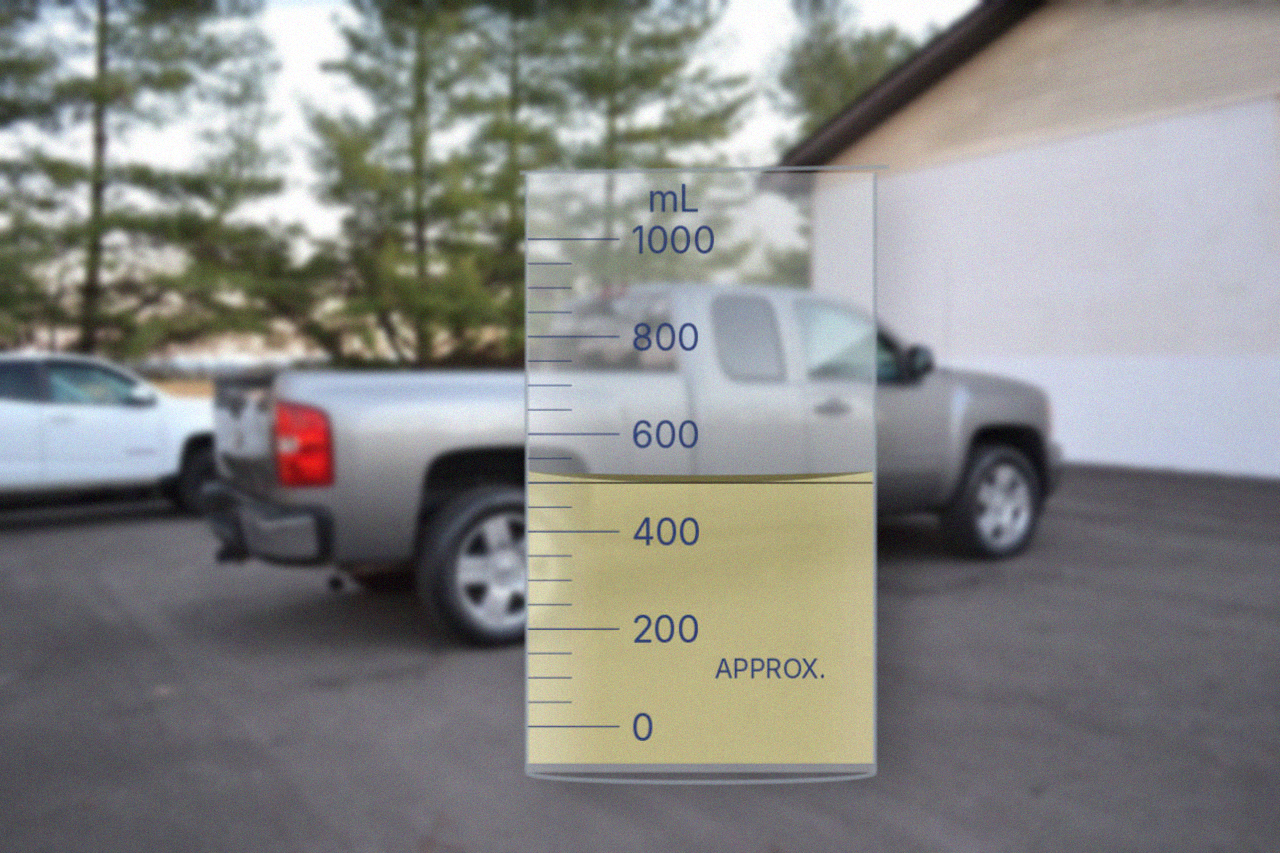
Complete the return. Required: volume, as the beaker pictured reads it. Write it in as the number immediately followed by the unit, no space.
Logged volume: 500mL
